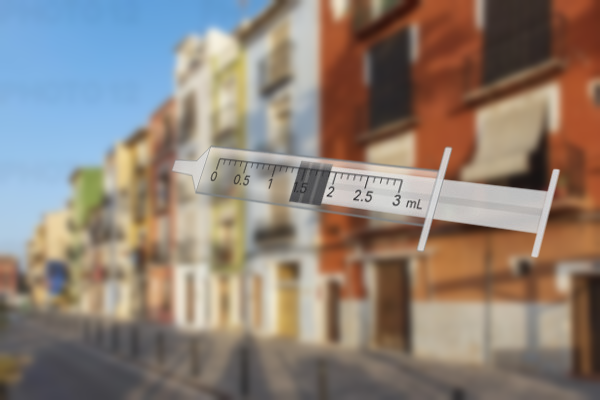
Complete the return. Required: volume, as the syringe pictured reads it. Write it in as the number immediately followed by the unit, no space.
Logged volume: 1.4mL
